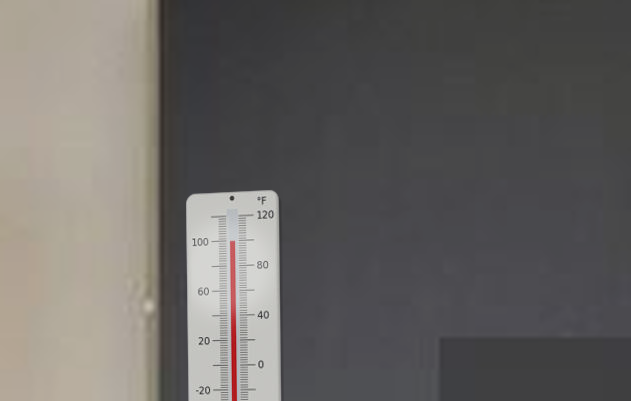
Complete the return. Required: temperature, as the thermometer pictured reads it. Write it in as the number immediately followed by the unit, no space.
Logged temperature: 100°F
